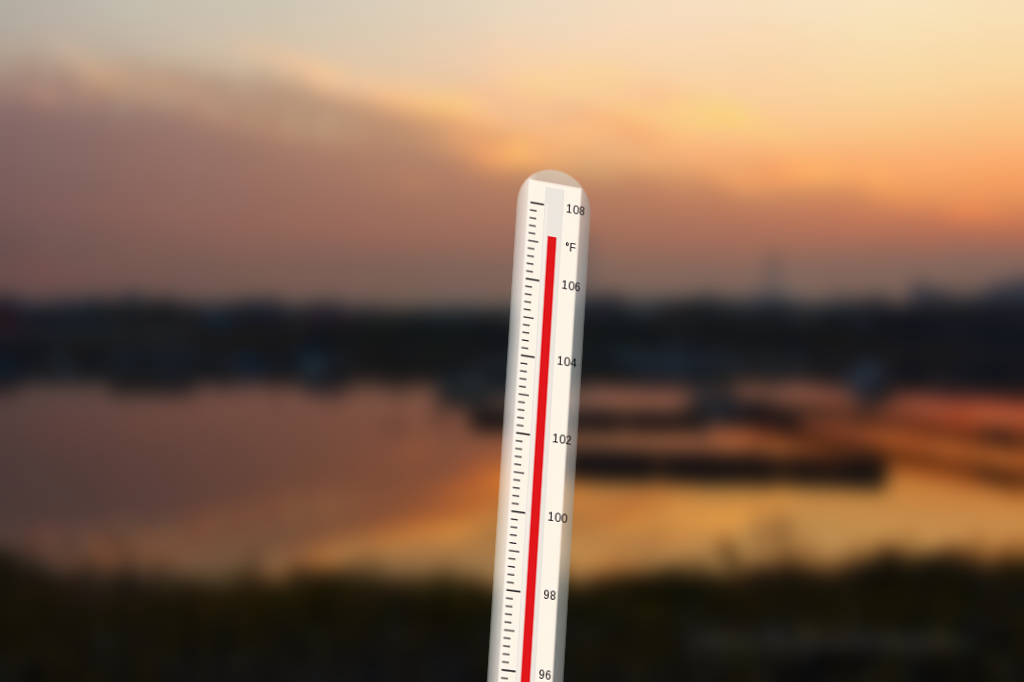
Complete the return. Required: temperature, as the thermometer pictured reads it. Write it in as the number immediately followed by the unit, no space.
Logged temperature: 107.2°F
